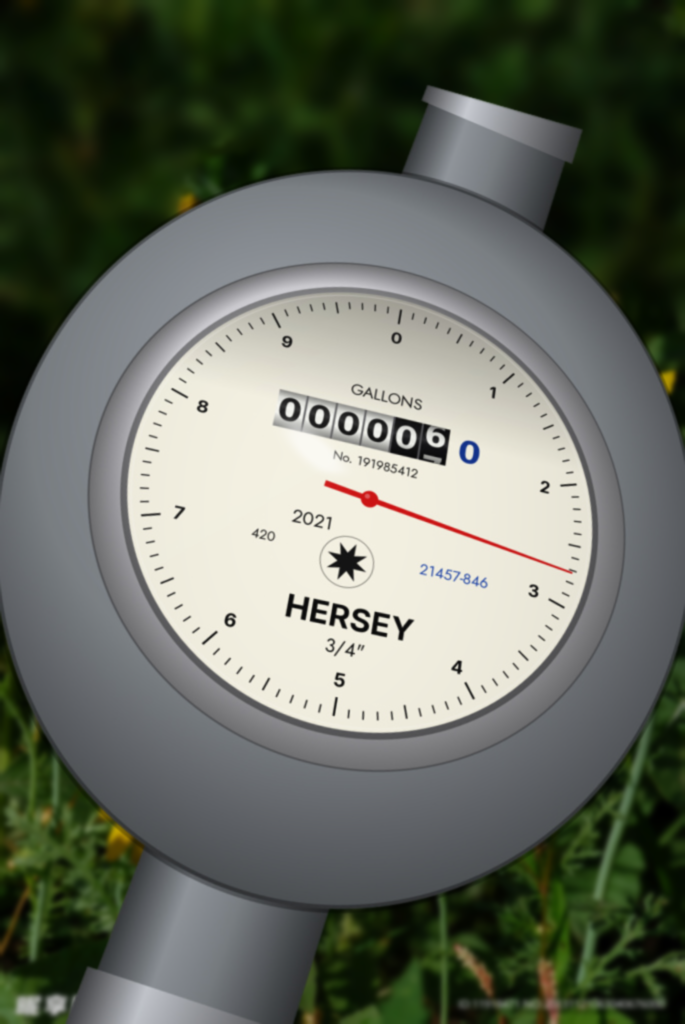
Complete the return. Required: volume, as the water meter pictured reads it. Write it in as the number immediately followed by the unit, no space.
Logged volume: 62.7gal
